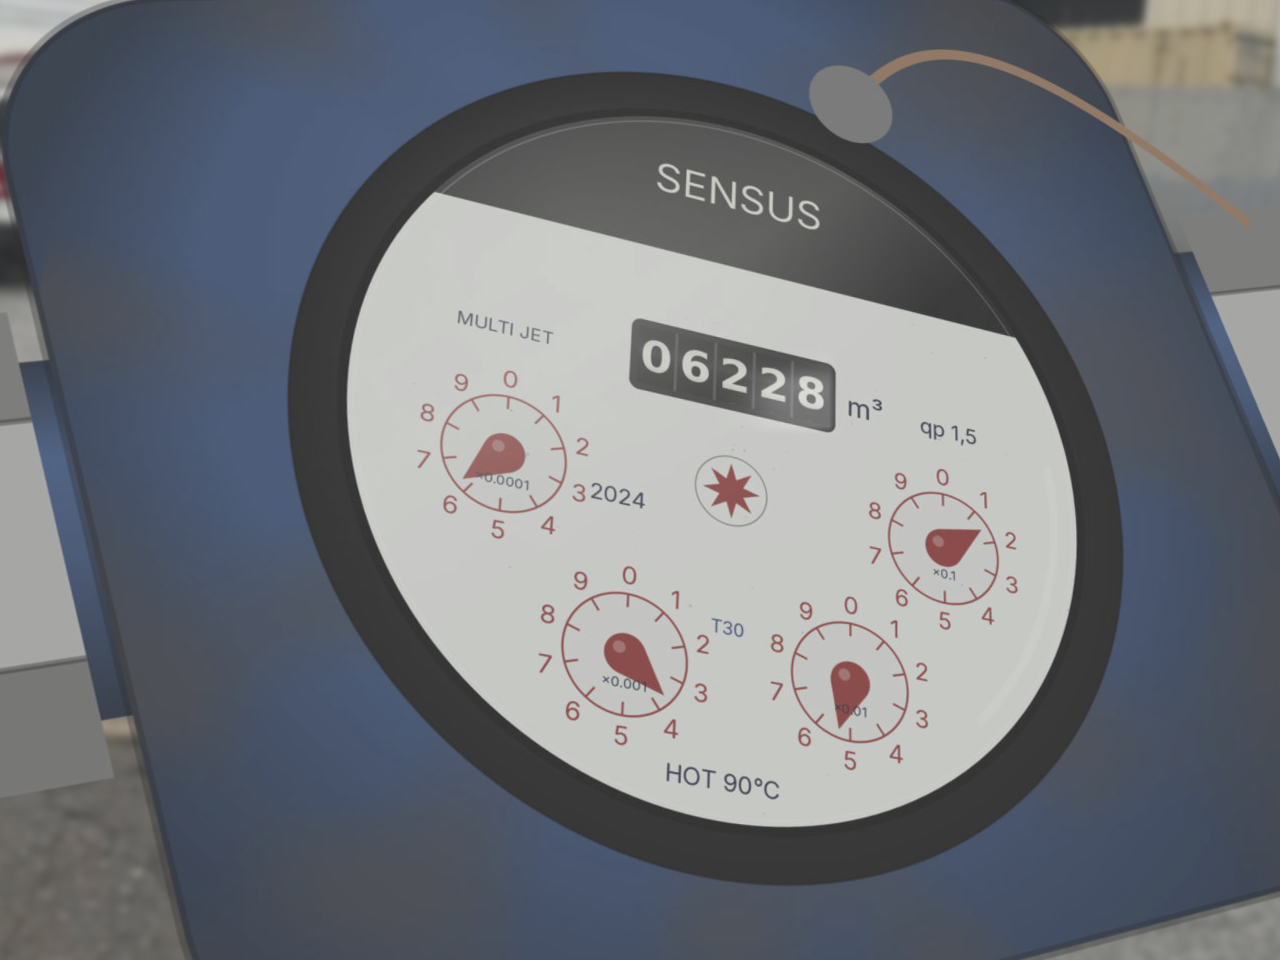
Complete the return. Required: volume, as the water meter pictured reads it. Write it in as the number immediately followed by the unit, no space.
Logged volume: 6228.1536m³
